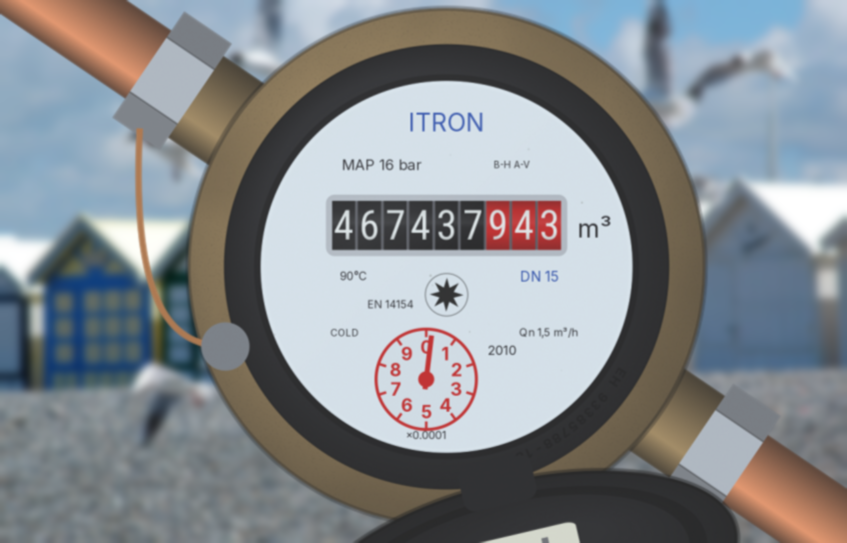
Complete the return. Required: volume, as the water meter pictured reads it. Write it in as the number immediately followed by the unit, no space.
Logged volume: 467437.9430m³
